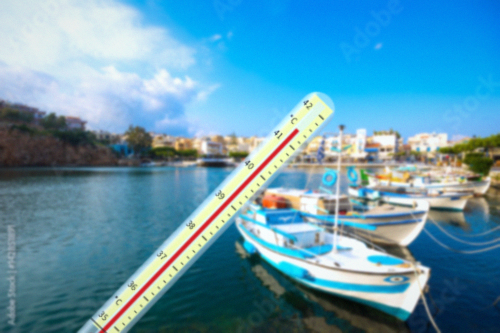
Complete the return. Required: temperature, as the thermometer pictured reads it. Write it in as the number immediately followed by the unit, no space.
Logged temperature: 41.4°C
